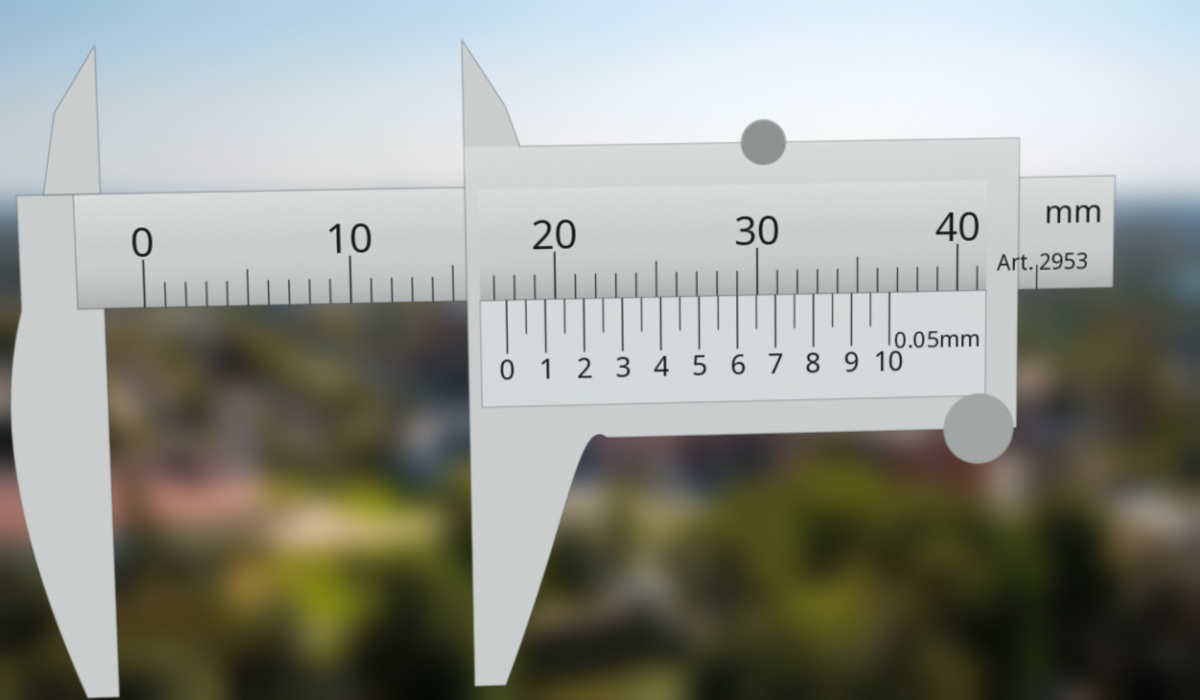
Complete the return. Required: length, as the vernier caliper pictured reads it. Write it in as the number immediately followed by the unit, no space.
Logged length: 17.6mm
